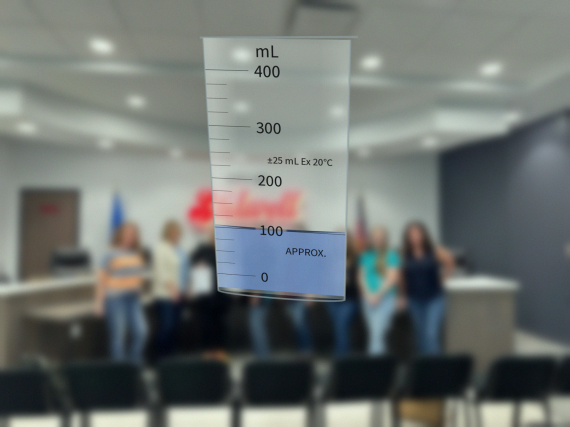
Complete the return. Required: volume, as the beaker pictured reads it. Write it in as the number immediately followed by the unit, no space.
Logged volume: 100mL
